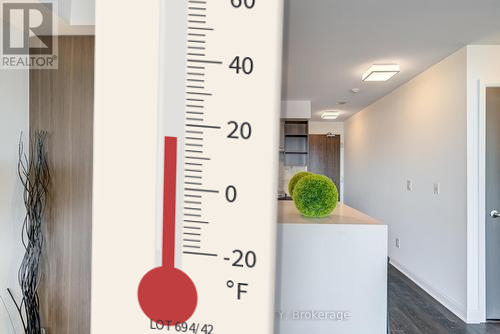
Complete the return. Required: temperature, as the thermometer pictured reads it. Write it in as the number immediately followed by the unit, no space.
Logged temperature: 16°F
